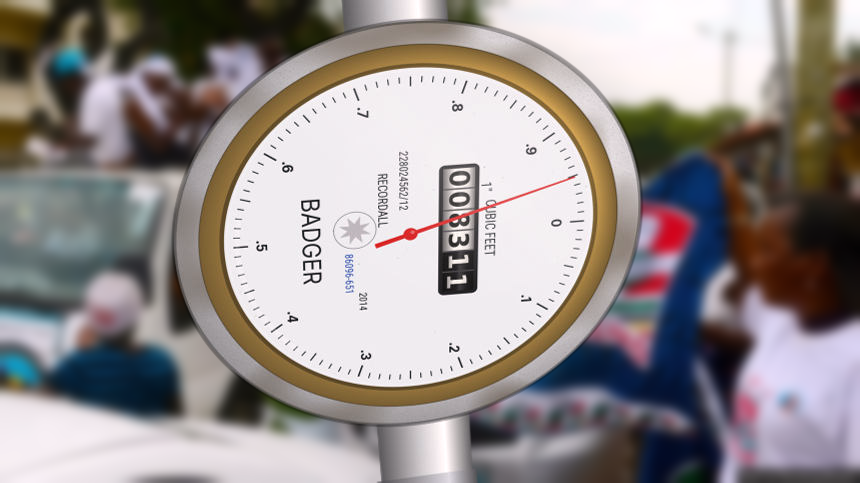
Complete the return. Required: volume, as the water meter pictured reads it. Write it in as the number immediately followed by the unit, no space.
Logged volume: 8310.95ft³
